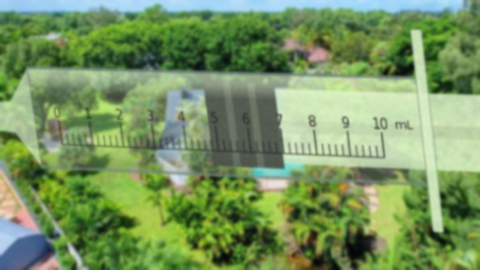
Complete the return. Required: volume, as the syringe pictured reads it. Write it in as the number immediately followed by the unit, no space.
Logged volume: 4.8mL
